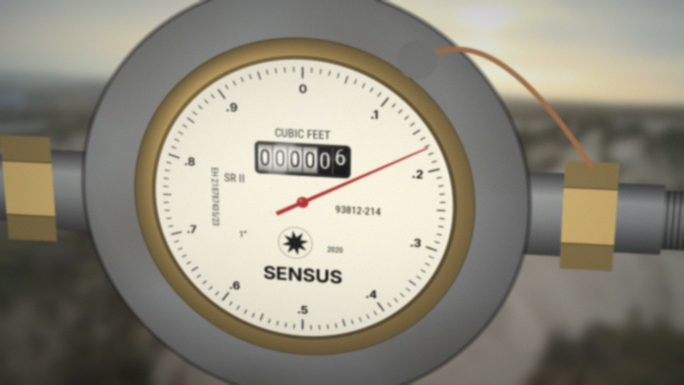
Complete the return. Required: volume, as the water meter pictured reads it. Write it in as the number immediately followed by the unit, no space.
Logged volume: 6.17ft³
